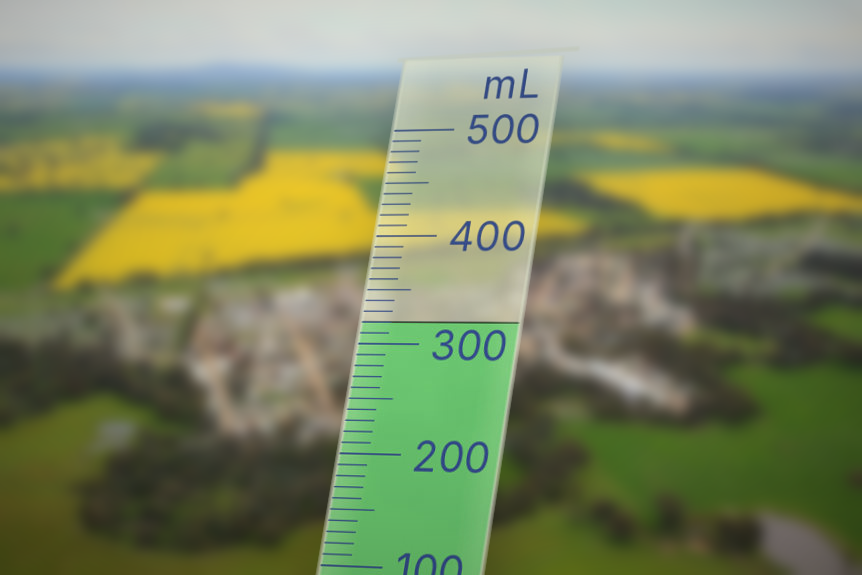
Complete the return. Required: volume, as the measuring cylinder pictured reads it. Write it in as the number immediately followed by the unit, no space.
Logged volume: 320mL
